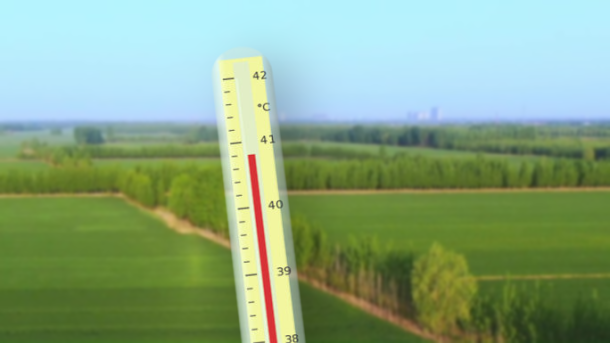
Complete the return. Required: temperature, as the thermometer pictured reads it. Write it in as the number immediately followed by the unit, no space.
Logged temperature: 40.8°C
